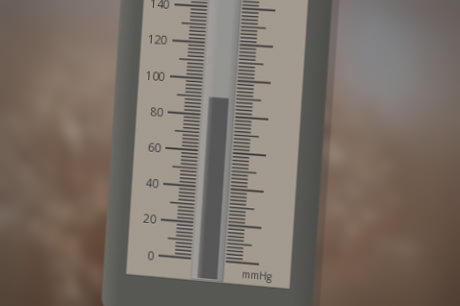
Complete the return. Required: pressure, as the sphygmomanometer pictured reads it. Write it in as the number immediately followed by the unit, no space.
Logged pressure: 90mmHg
